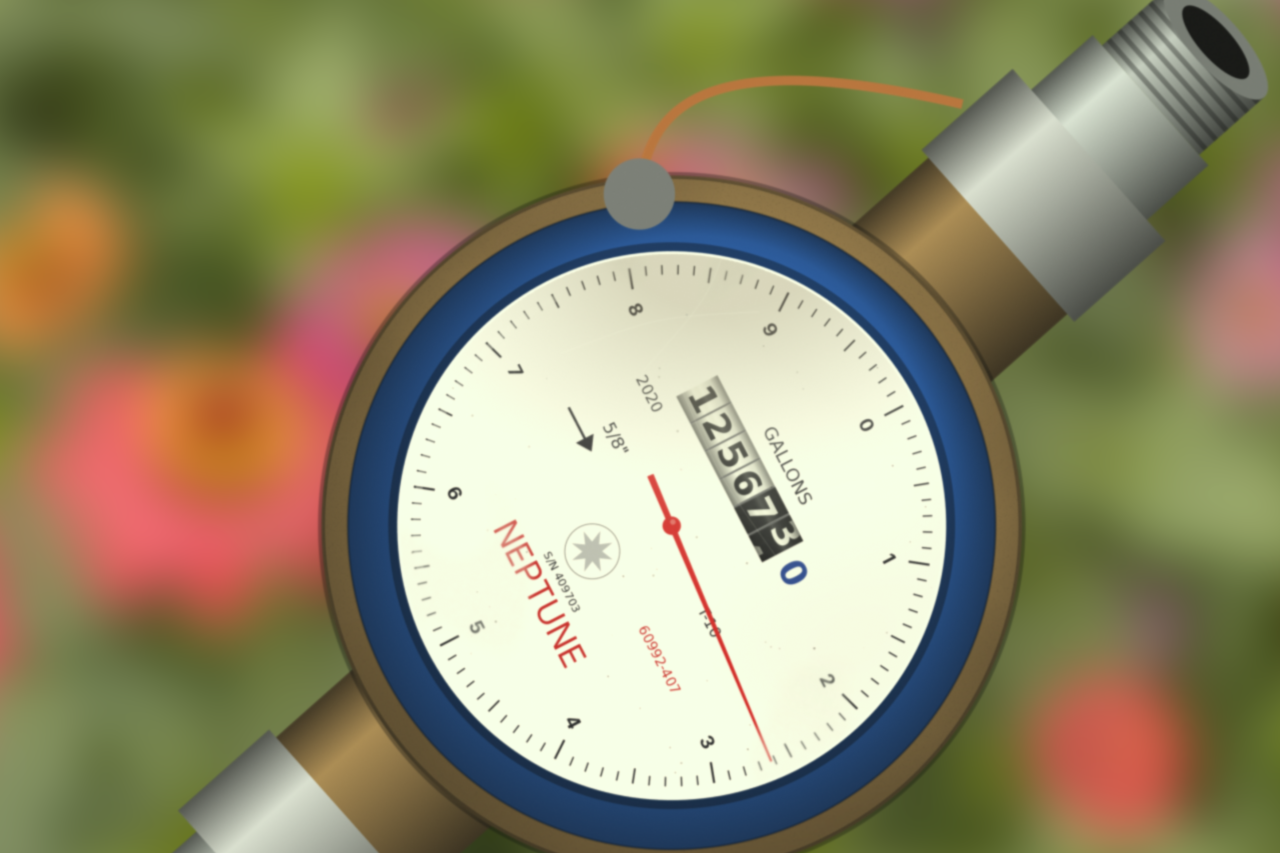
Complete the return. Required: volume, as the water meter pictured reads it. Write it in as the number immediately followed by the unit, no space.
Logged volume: 1256732.6gal
